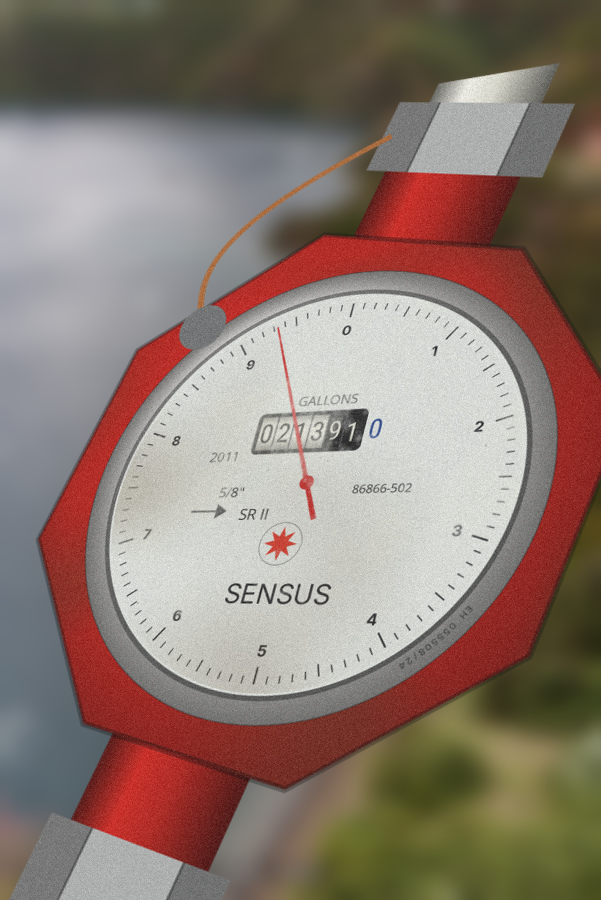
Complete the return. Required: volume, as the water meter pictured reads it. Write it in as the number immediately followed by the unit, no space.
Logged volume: 213909.3gal
